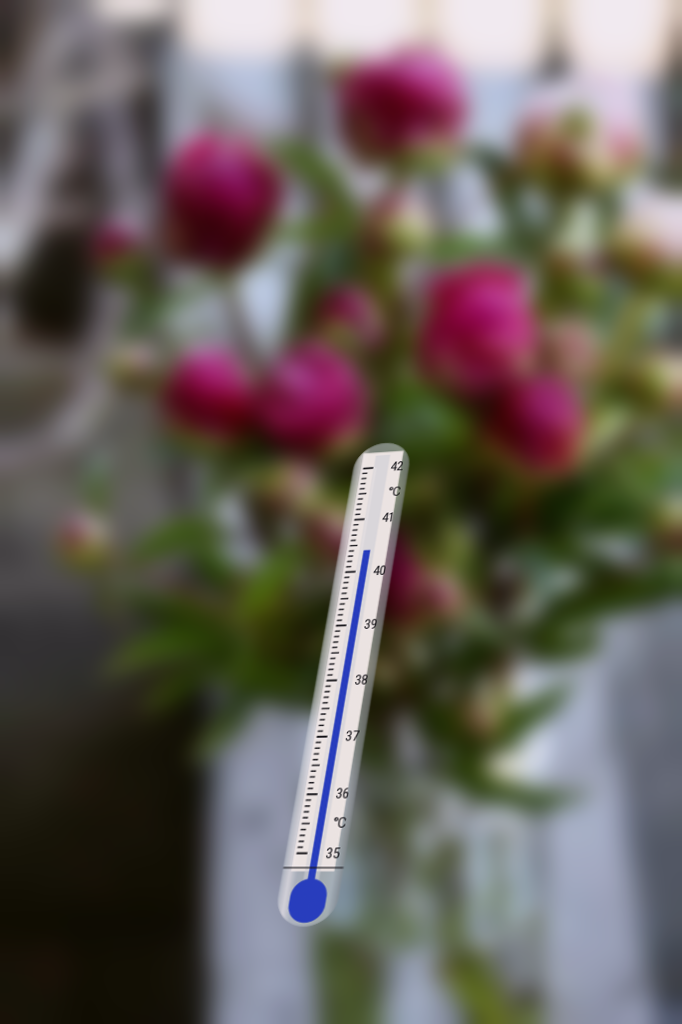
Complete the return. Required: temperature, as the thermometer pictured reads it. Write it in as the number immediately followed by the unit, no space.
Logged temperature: 40.4°C
